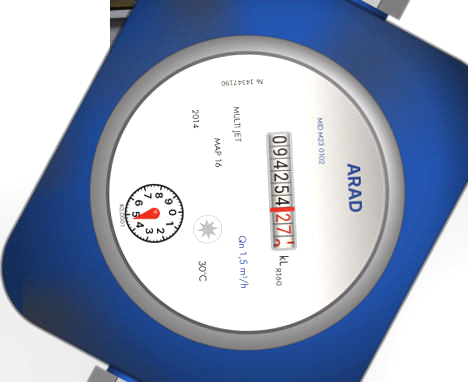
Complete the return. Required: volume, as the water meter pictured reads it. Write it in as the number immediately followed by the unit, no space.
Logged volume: 94254.2714kL
